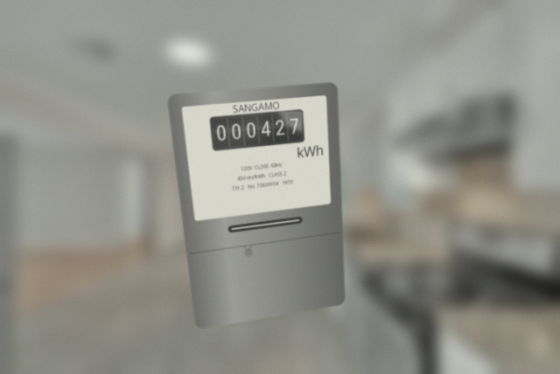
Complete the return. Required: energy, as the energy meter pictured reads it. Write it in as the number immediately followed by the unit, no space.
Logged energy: 427kWh
